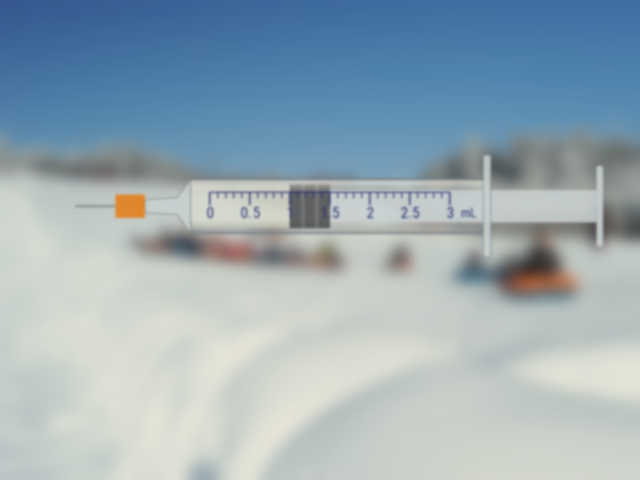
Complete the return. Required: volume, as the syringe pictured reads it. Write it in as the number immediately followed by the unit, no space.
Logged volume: 1mL
